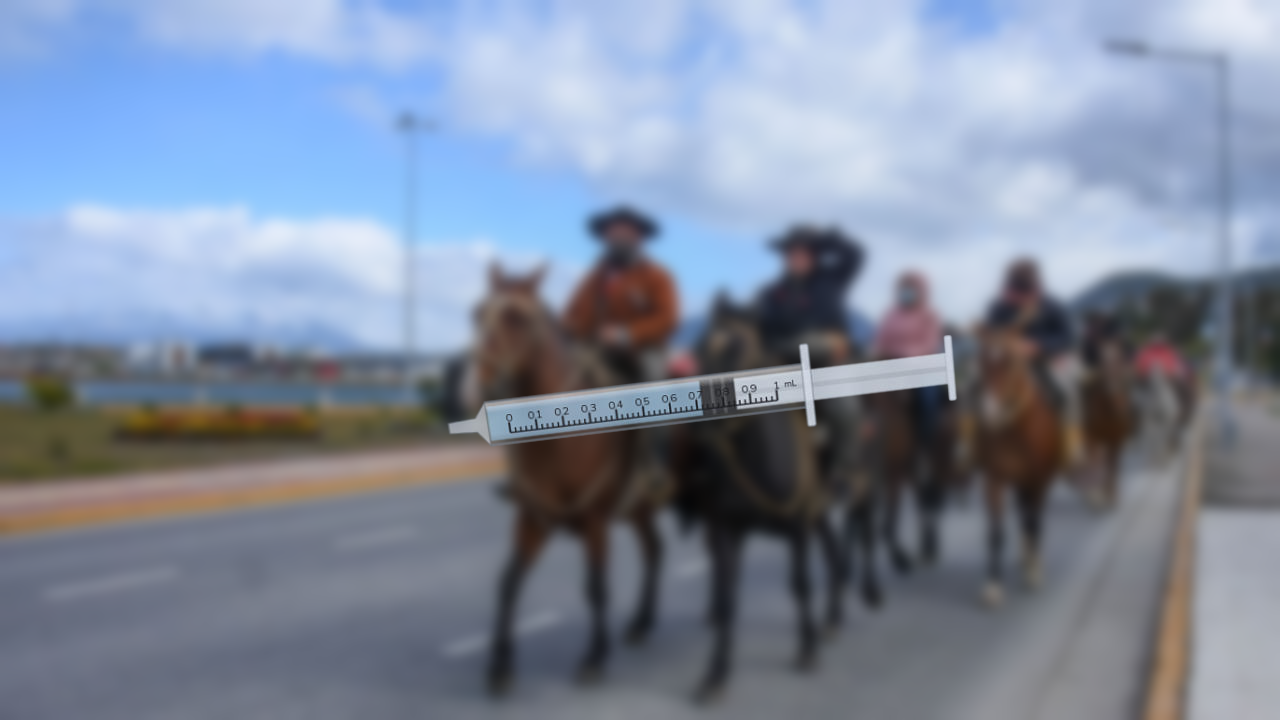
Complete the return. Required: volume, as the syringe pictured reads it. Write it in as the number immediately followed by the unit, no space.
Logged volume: 0.72mL
